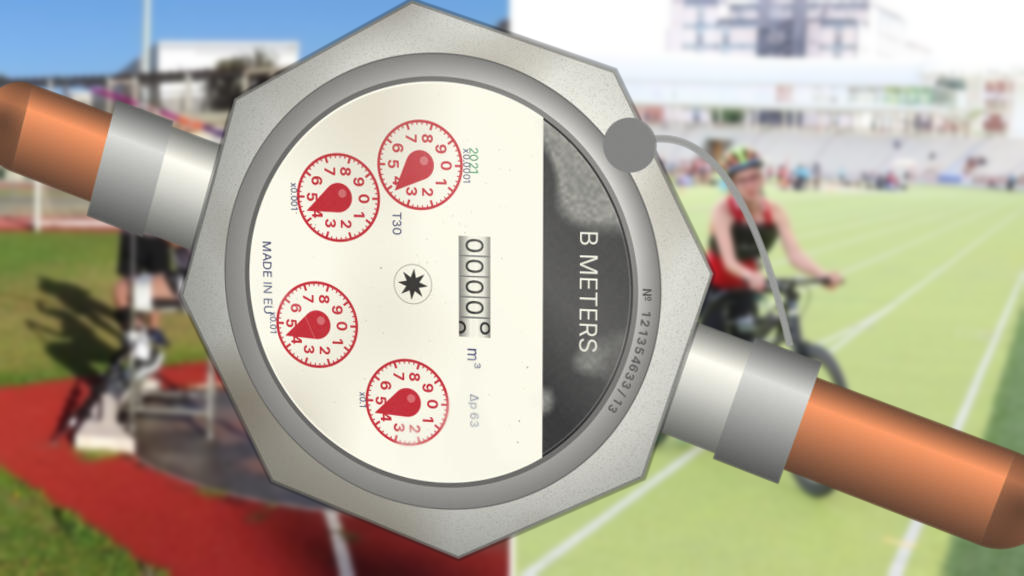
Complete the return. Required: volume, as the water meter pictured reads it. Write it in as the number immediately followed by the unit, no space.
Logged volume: 8.4443m³
